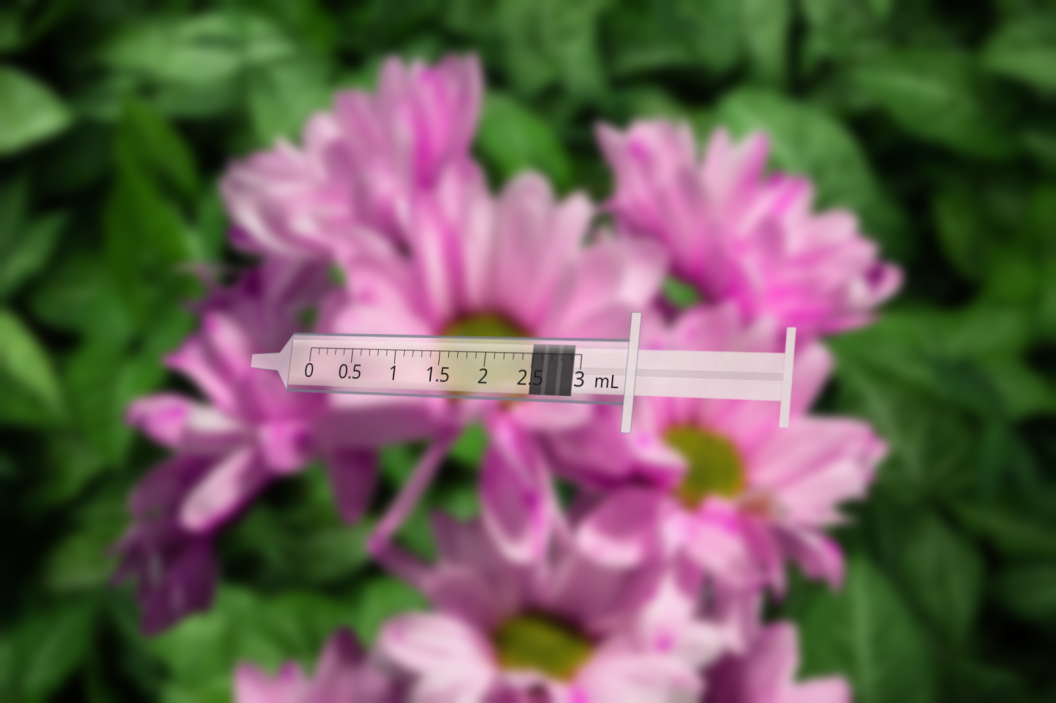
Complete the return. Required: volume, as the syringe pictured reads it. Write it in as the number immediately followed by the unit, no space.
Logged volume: 2.5mL
